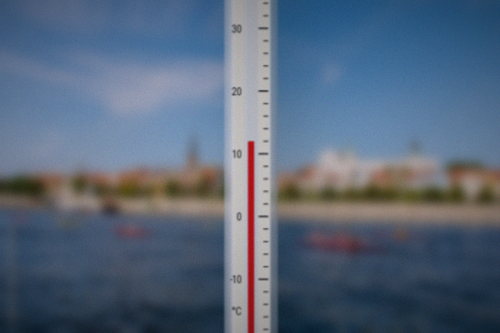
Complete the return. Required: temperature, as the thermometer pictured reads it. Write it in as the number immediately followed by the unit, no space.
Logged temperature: 12°C
